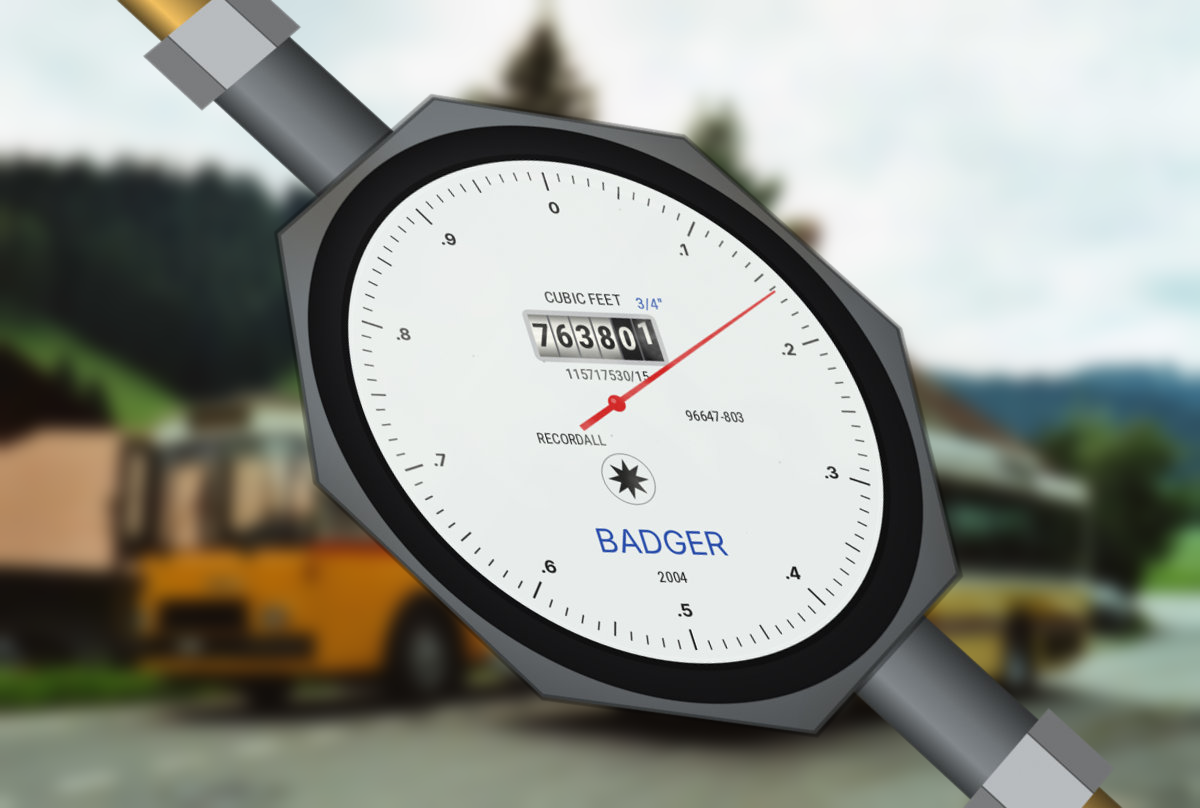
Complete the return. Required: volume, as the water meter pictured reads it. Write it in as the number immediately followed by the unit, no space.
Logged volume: 763801.16ft³
